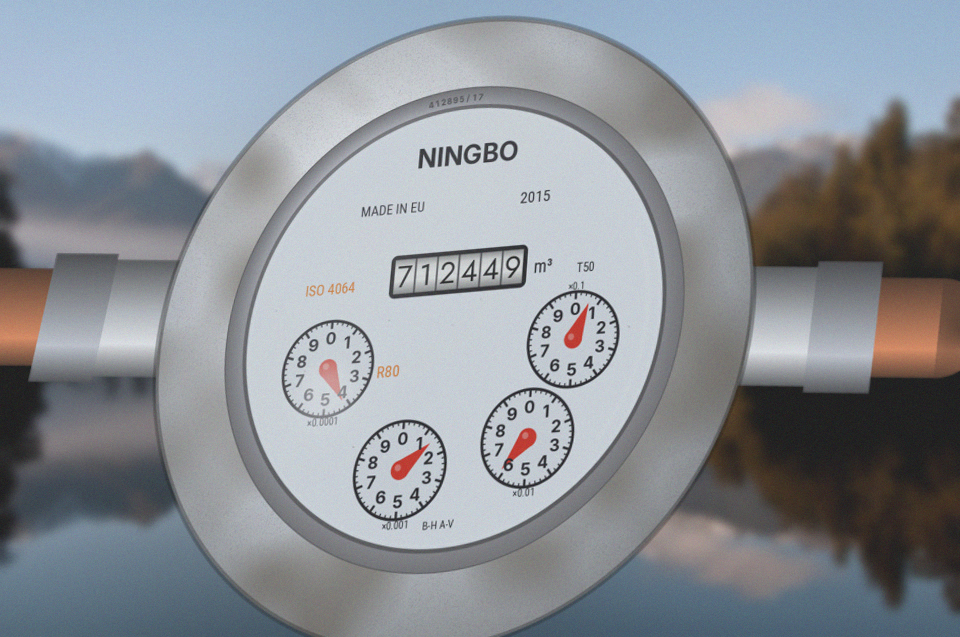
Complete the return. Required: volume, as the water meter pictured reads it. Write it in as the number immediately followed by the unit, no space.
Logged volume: 712449.0614m³
